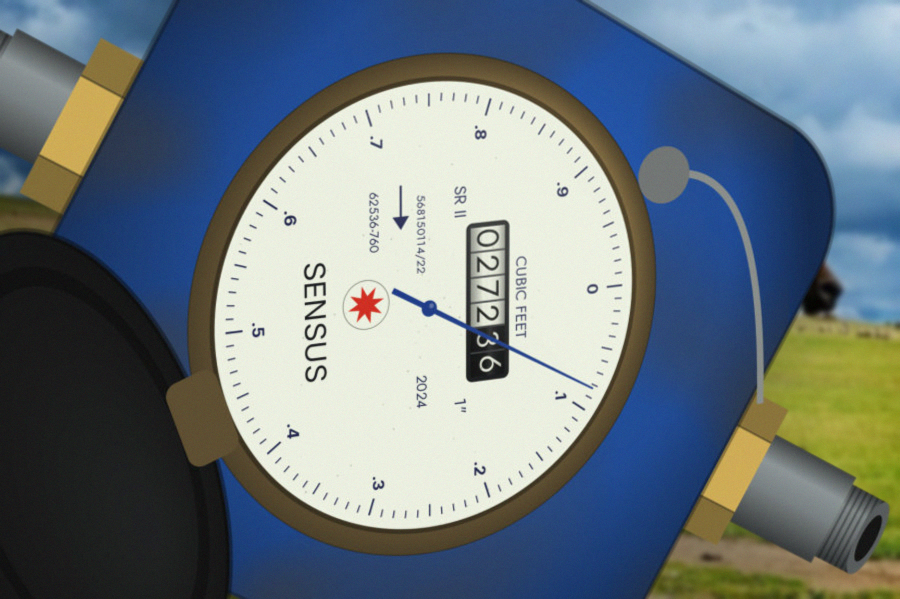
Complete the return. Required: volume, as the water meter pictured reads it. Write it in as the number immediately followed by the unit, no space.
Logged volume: 27236.08ft³
